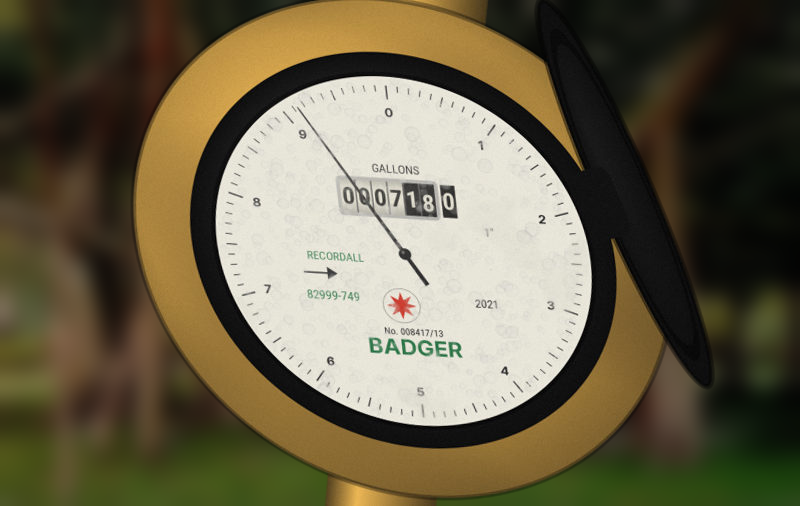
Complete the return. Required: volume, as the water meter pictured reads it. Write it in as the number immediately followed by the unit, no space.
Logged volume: 7179.1gal
